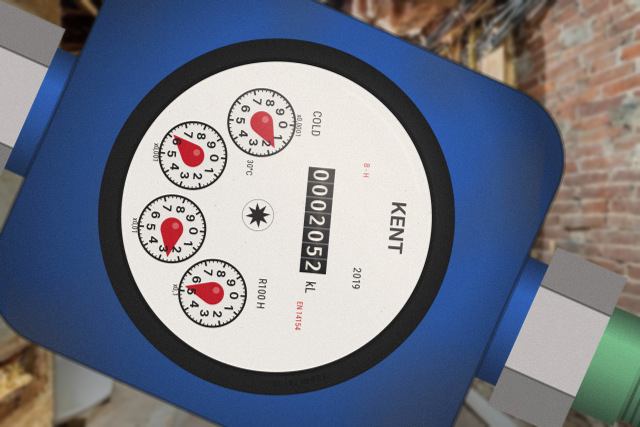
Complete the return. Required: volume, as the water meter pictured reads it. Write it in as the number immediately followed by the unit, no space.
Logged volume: 2052.5261kL
